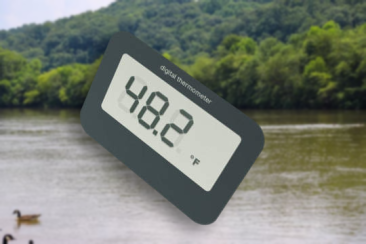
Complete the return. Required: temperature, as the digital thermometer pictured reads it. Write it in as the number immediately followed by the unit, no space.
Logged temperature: 48.2°F
